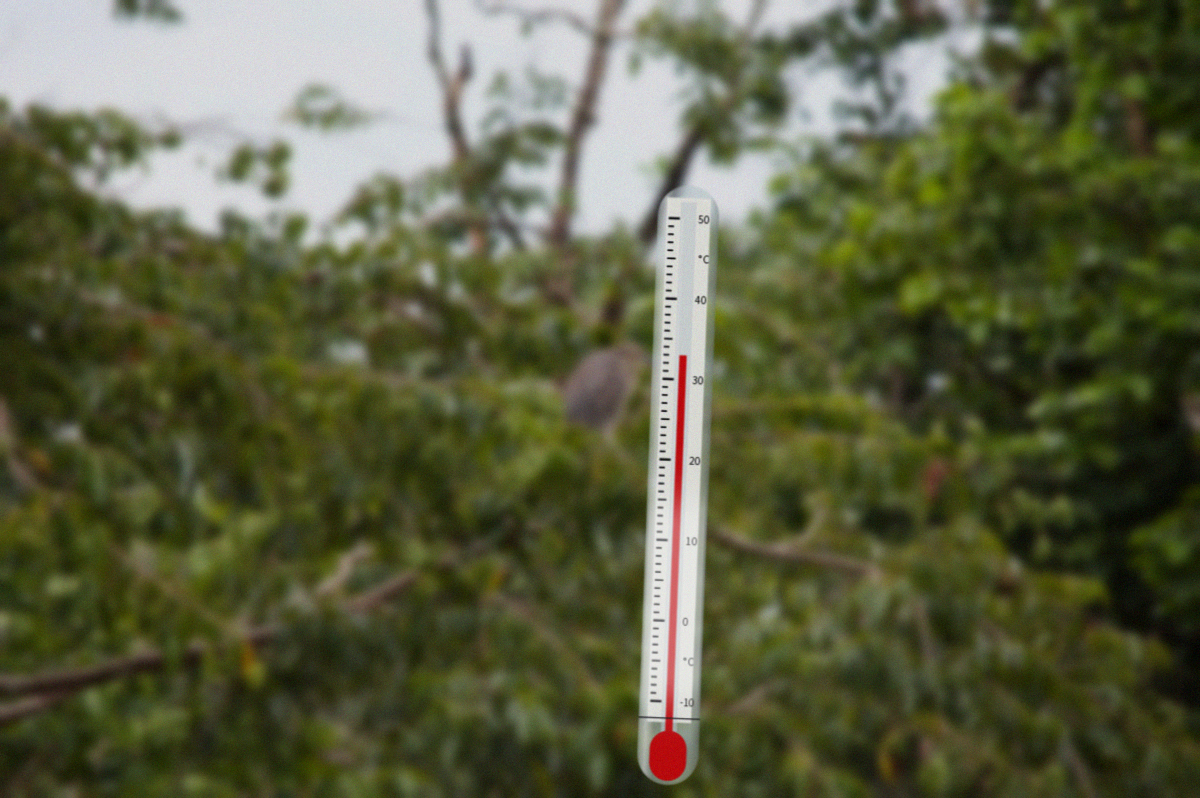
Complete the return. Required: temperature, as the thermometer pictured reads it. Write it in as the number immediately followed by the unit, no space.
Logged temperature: 33°C
